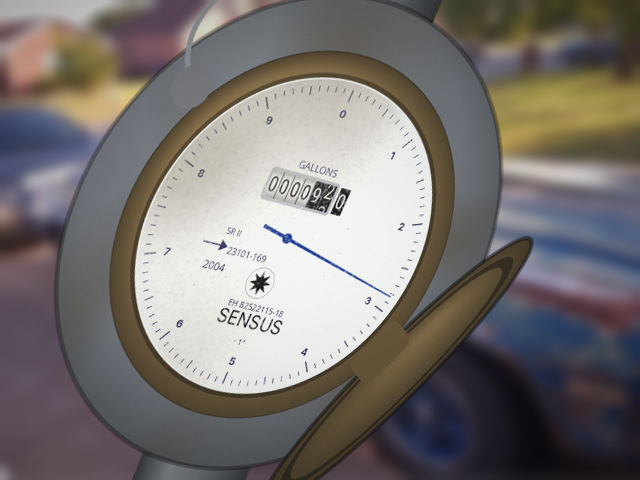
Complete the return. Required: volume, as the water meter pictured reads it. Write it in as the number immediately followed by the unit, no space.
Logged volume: 922.8gal
